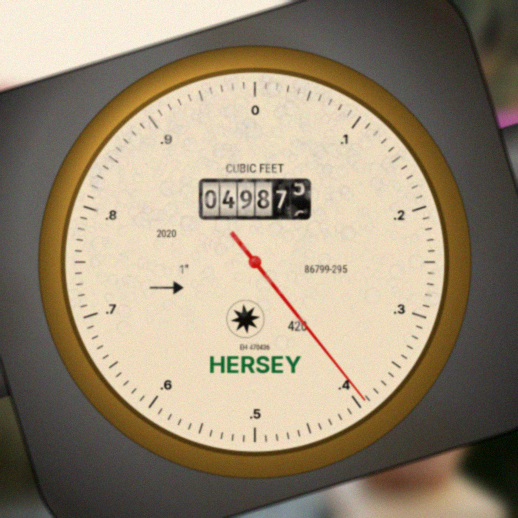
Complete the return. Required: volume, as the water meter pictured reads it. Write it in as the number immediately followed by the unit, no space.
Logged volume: 49875.39ft³
